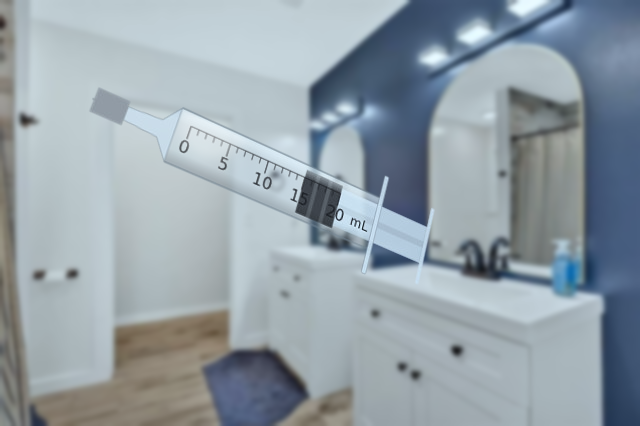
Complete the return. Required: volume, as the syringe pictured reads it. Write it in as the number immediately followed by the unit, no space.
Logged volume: 15mL
